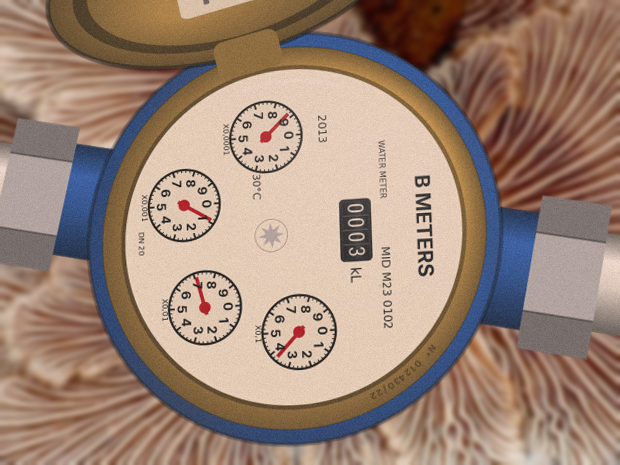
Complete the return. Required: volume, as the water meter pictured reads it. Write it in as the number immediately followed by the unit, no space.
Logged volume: 3.3708kL
